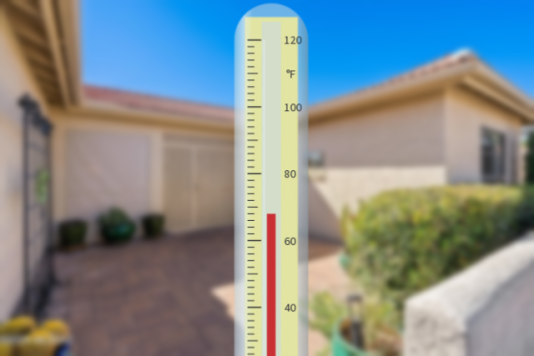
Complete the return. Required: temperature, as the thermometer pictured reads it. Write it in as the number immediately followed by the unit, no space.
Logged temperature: 68°F
